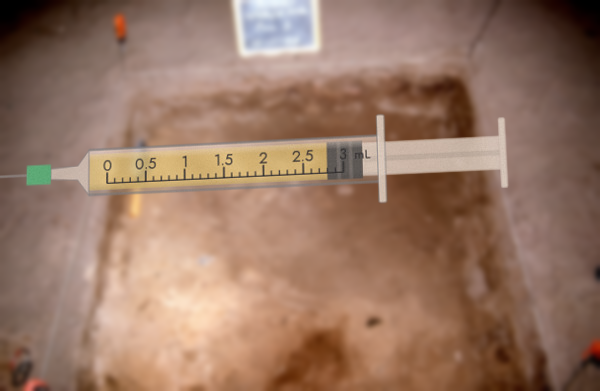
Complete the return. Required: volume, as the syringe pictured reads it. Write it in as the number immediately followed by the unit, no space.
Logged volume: 2.8mL
